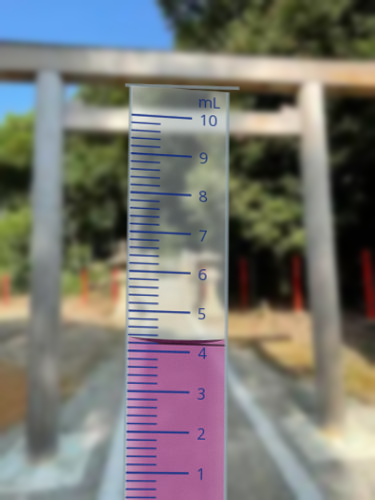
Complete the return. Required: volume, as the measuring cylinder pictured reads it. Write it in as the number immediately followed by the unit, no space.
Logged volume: 4.2mL
